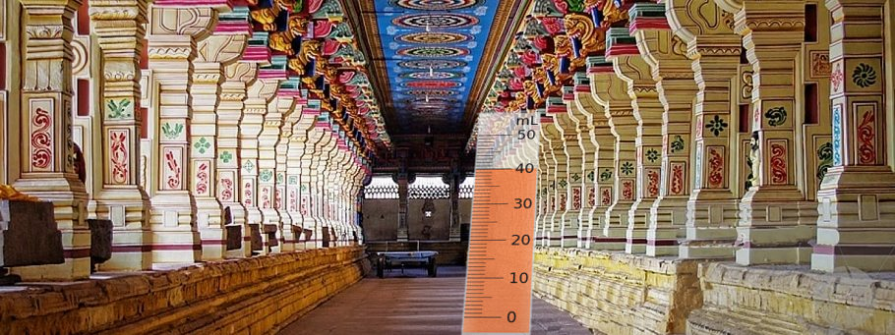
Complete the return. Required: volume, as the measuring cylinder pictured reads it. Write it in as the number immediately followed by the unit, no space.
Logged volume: 40mL
